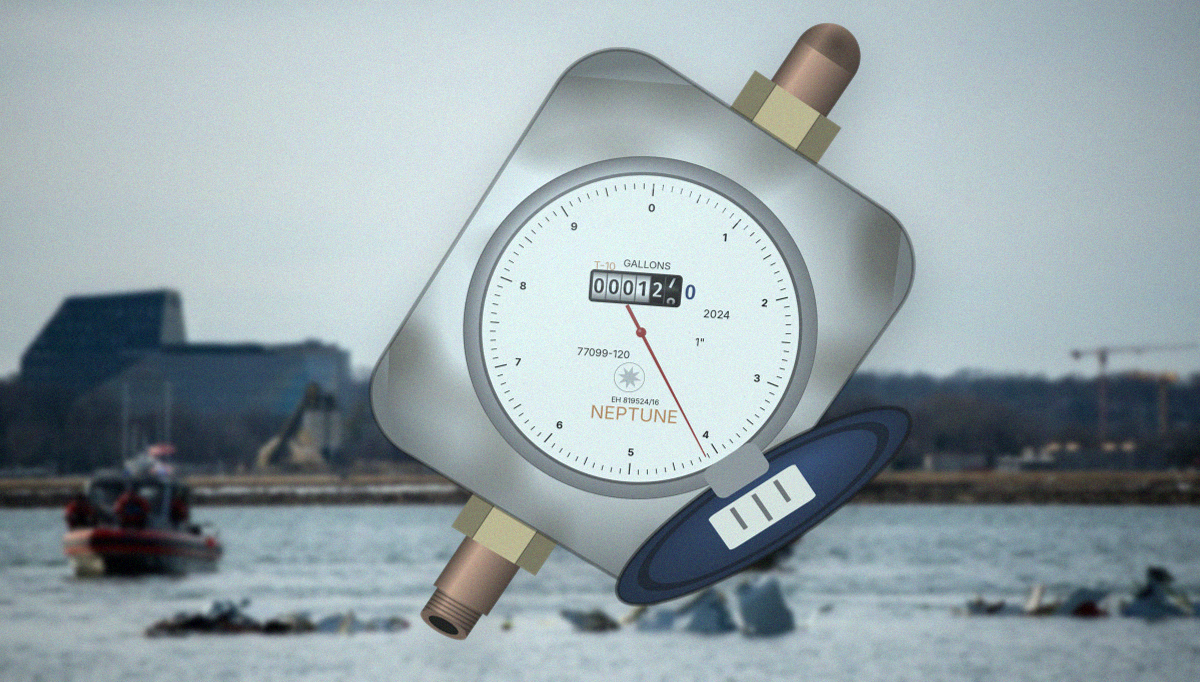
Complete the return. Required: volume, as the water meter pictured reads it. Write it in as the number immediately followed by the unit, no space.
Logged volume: 1274.1gal
